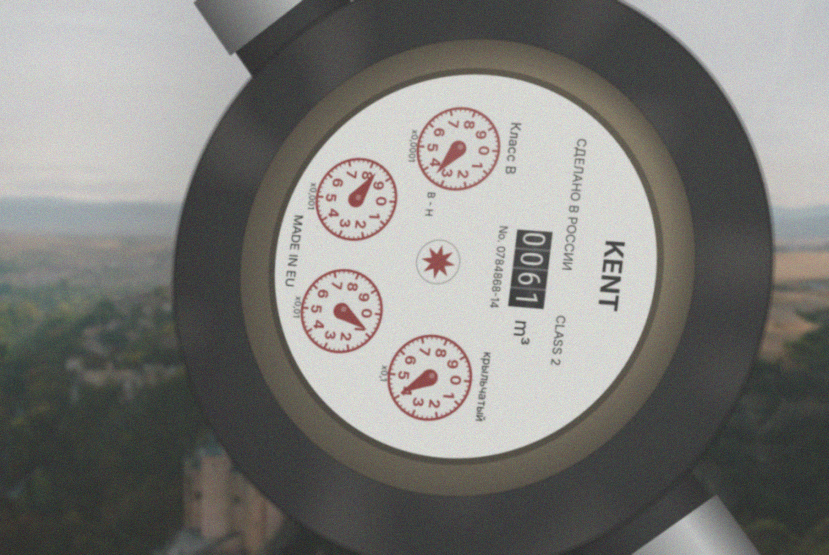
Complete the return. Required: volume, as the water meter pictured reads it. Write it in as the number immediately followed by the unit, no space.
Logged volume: 61.4083m³
